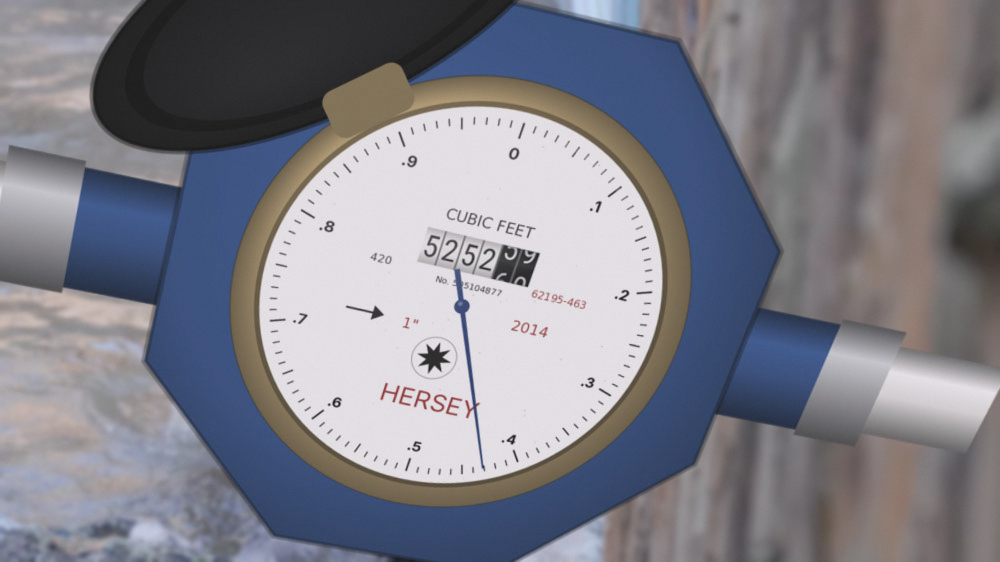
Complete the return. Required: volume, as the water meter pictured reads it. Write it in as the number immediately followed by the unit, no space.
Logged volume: 525259.43ft³
